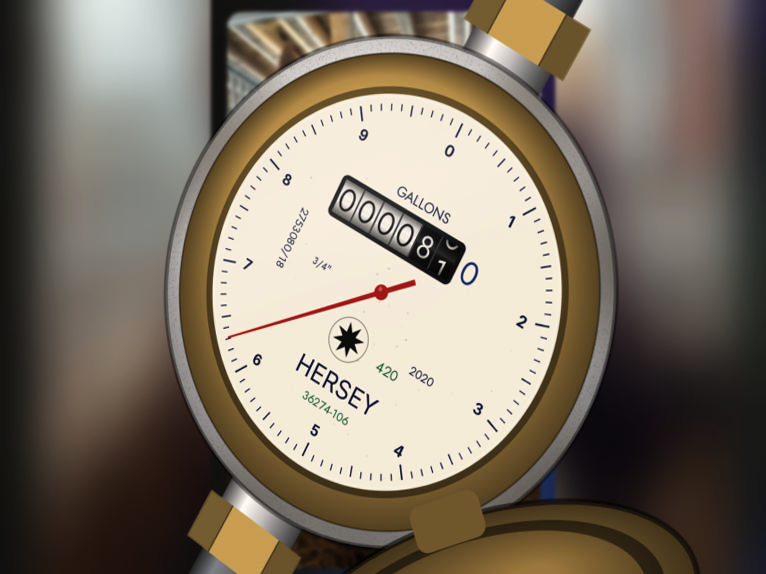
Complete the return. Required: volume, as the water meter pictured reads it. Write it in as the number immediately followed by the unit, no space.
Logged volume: 806.3gal
